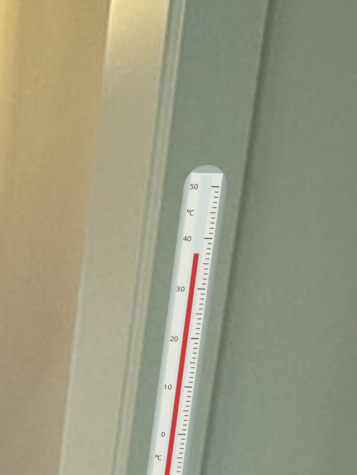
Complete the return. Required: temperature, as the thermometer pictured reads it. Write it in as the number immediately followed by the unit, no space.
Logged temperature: 37°C
